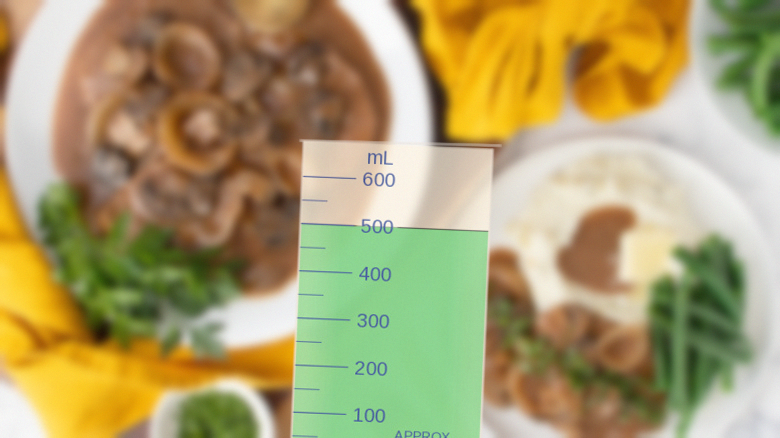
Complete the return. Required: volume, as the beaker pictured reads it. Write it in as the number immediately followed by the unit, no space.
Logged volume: 500mL
